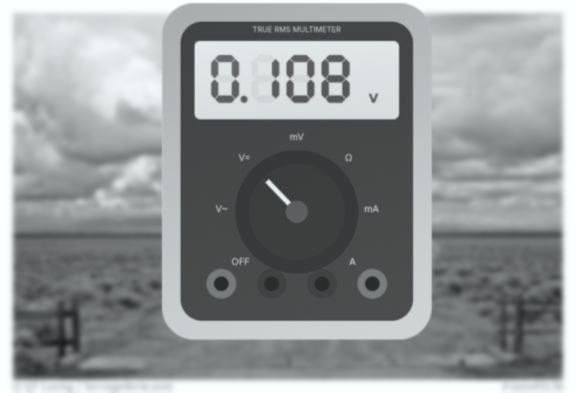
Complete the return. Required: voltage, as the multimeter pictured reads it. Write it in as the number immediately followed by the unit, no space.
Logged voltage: 0.108V
